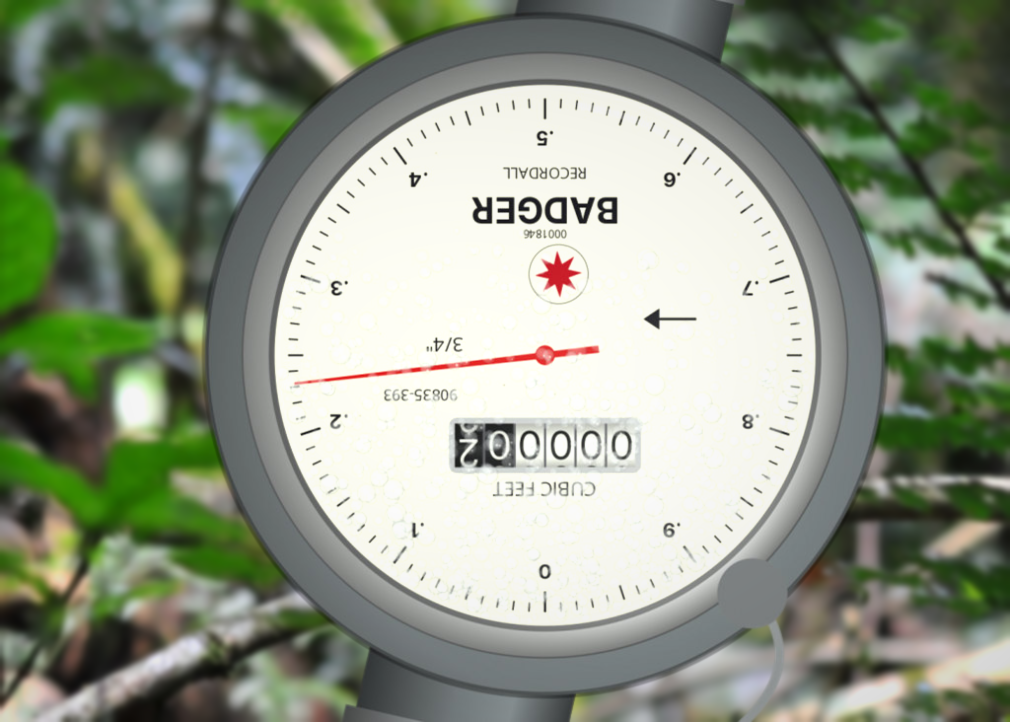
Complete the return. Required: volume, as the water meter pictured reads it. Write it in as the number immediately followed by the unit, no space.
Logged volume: 2.23ft³
